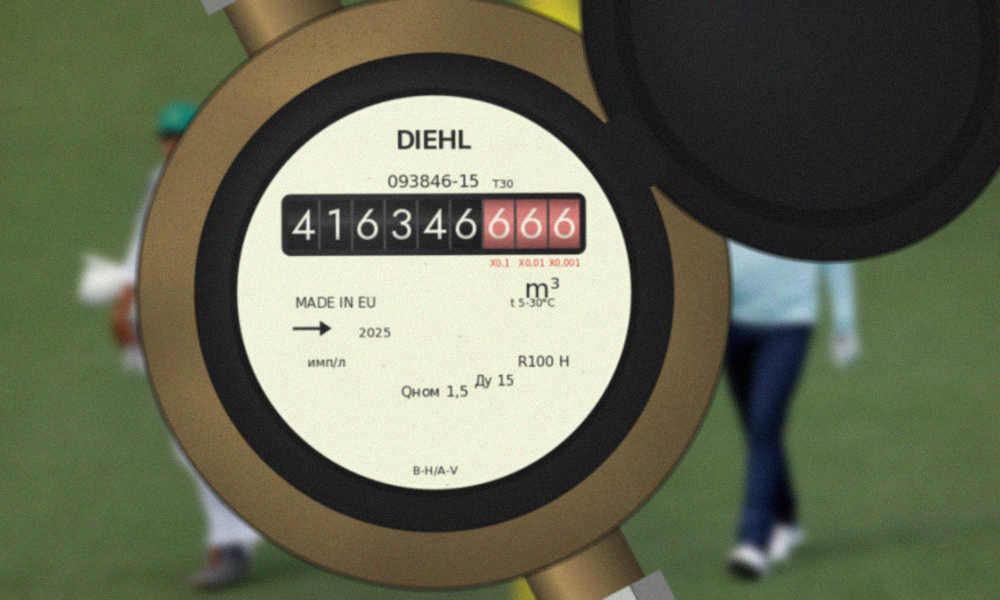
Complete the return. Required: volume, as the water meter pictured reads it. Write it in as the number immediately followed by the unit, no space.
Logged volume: 416346.666m³
